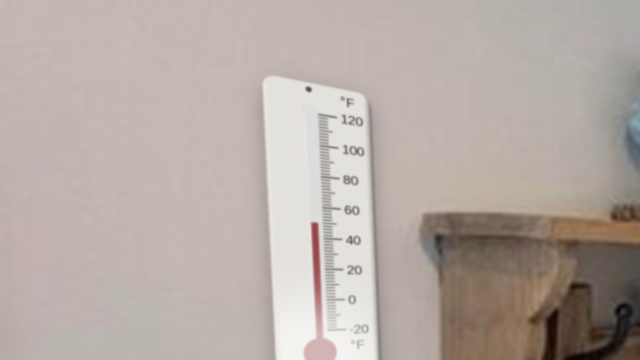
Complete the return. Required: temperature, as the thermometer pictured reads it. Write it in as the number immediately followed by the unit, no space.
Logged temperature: 50°F
